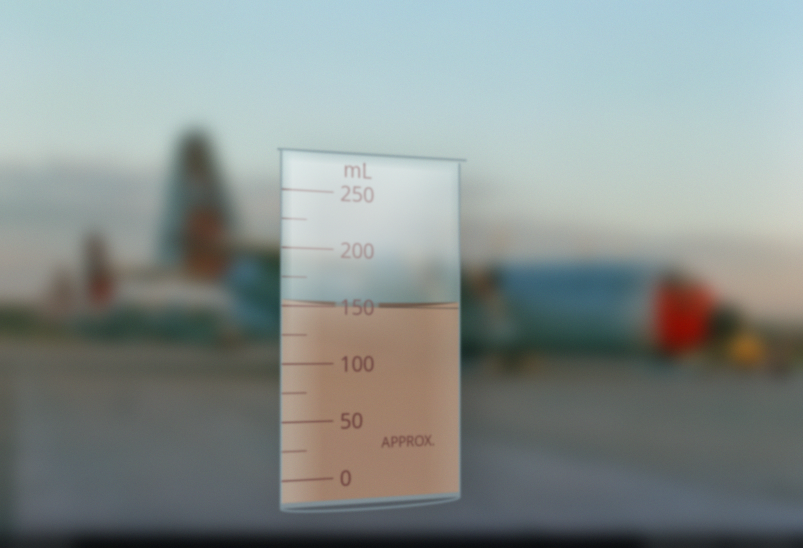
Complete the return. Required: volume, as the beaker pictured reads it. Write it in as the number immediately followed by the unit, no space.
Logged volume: 150mL
